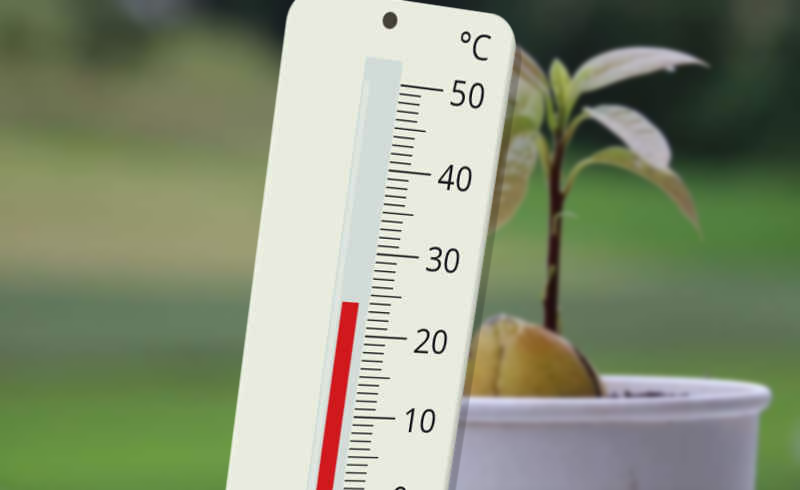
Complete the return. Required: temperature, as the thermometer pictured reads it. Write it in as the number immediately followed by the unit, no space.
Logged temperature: 24°C
